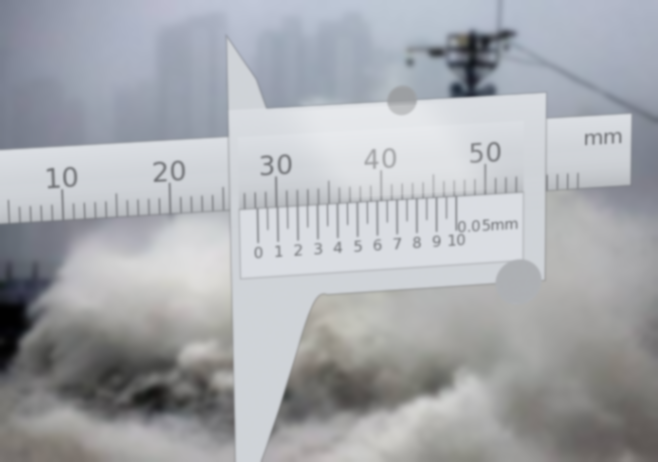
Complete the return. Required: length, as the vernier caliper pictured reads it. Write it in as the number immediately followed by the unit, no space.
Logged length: 28.2mm
